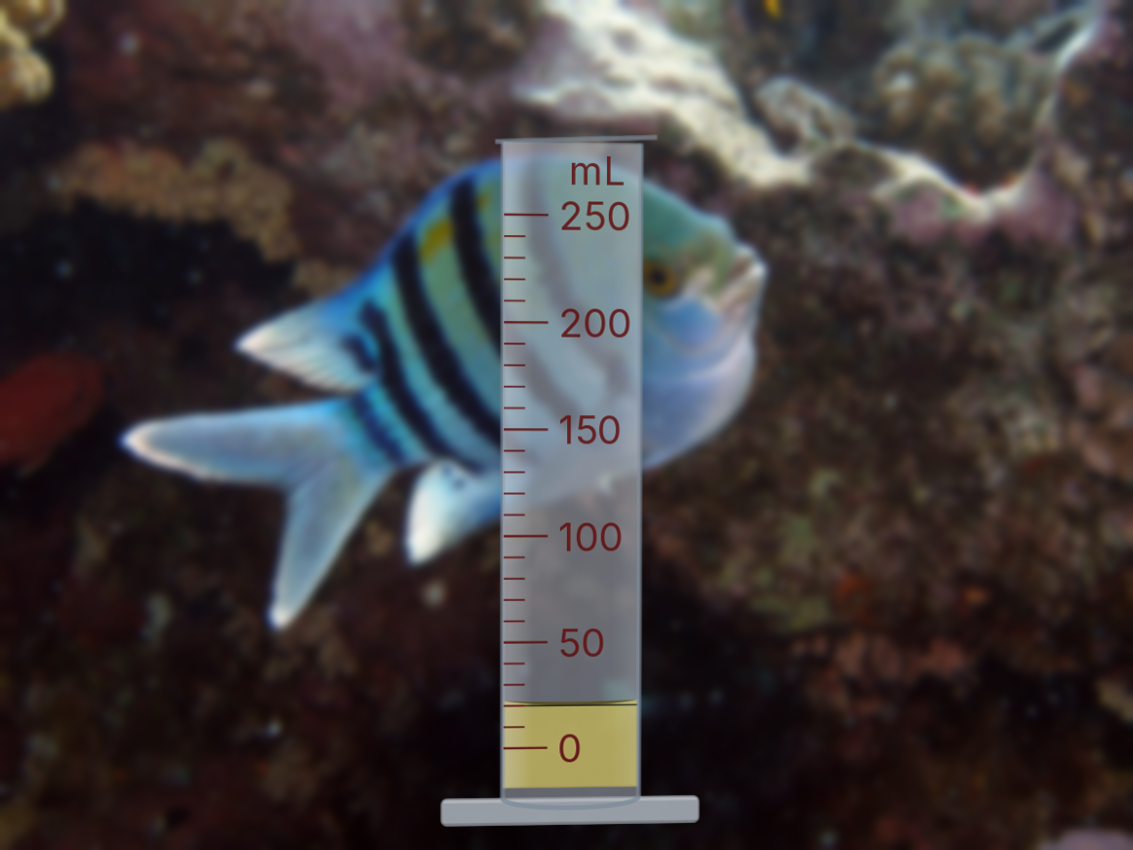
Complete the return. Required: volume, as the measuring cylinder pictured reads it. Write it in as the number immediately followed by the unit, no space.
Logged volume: 20mL
